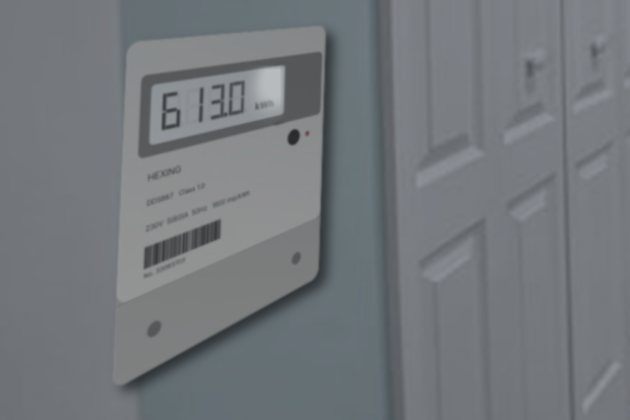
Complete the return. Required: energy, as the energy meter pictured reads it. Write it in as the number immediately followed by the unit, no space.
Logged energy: 613.0kWh
